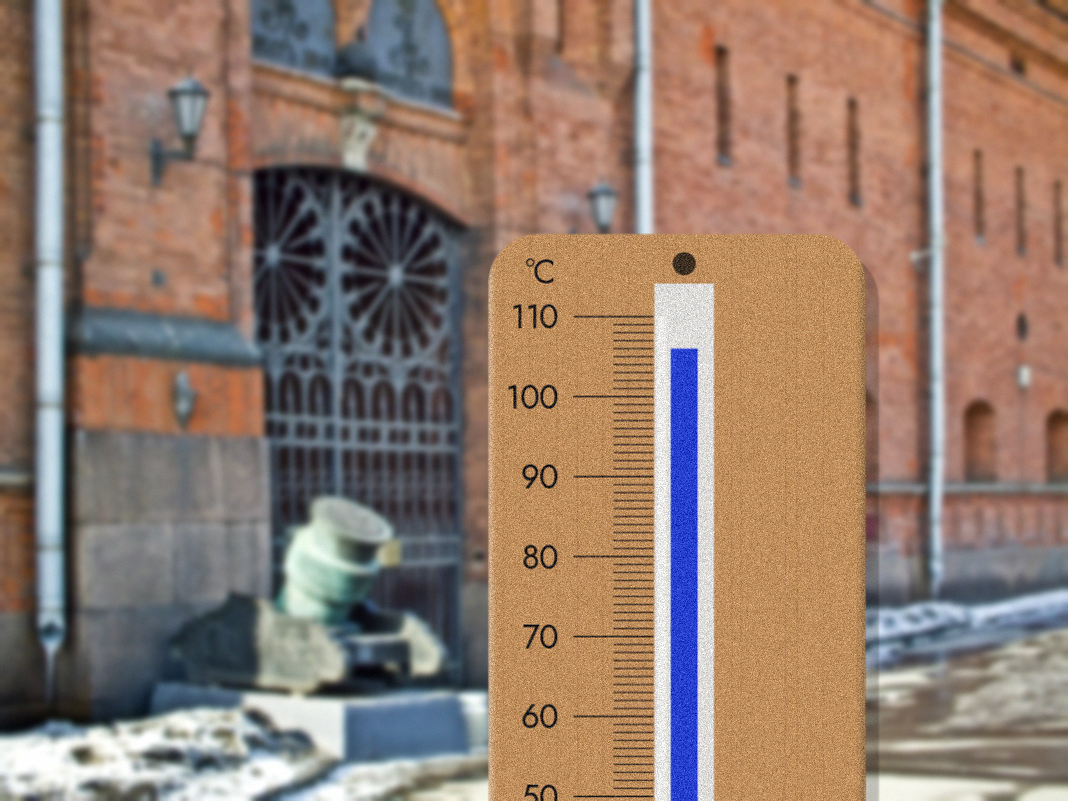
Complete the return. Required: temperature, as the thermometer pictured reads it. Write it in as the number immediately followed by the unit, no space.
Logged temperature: 106°C
